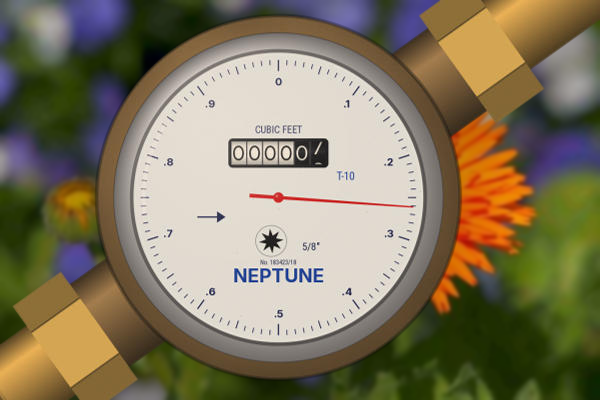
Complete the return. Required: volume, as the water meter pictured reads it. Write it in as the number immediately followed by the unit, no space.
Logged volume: 7.26ft³
